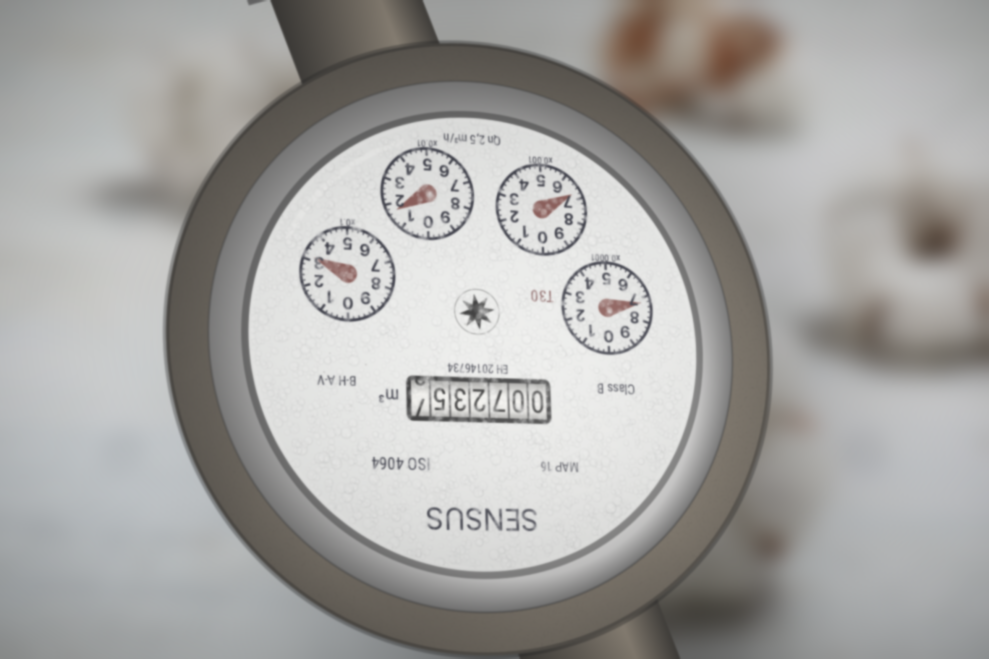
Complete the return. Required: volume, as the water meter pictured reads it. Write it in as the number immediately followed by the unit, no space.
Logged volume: 72357.3167m³
